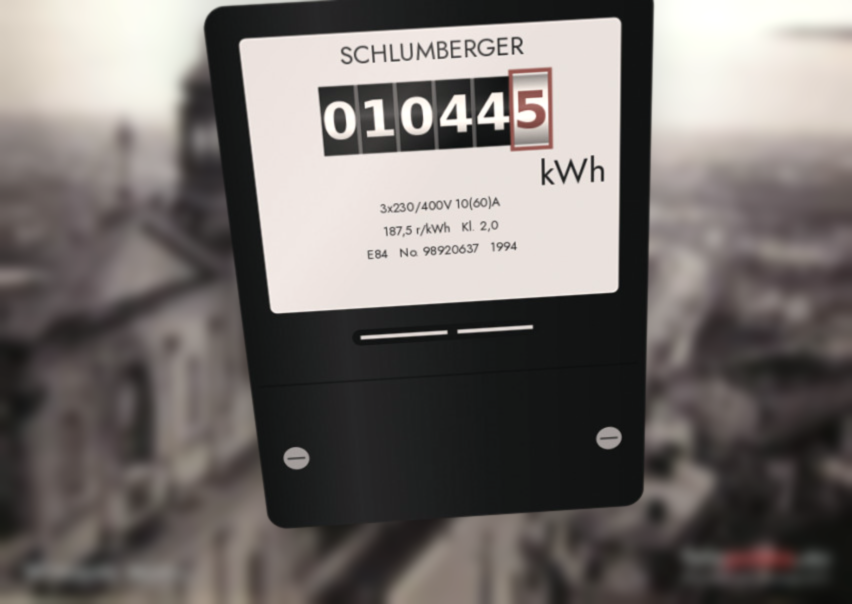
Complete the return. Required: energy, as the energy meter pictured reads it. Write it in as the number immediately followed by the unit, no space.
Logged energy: 1044.5kWh
